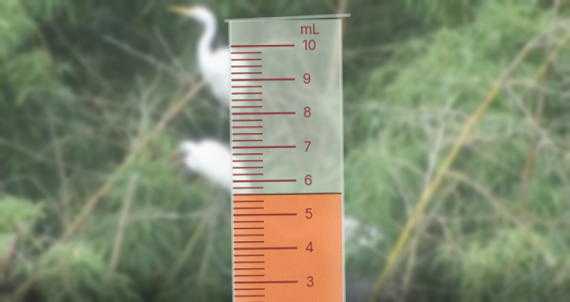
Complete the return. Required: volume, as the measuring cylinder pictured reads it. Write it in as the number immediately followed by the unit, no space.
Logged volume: 5.6mL
